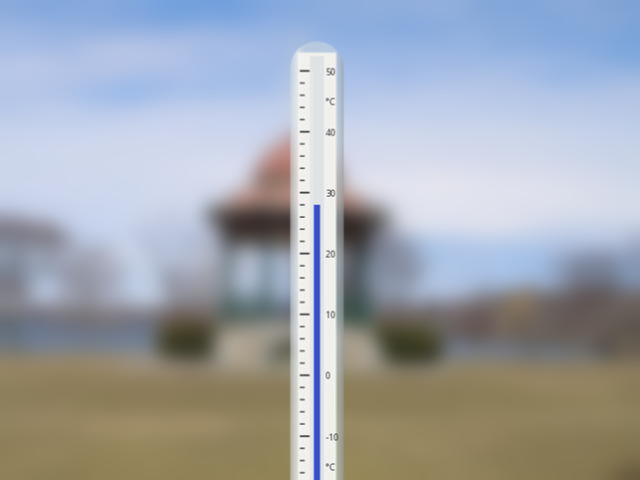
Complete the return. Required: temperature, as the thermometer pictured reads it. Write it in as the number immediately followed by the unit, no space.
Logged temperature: 28°C
